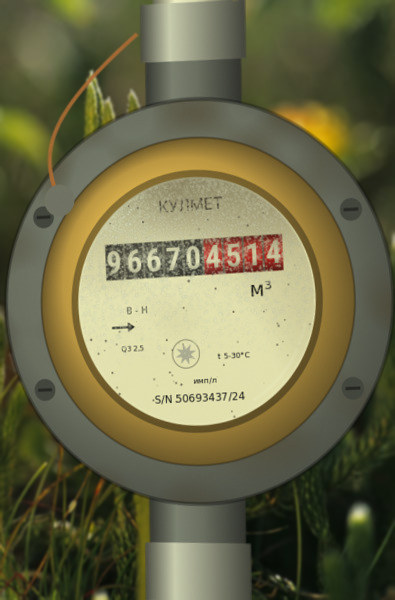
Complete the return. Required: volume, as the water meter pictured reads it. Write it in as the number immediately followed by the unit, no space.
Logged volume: 96670.4514m³
